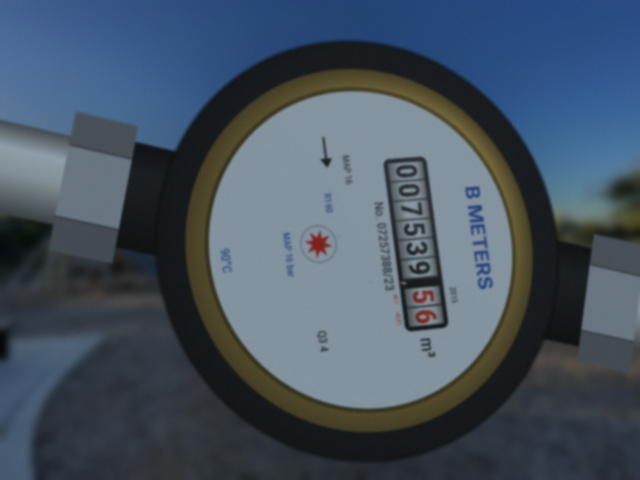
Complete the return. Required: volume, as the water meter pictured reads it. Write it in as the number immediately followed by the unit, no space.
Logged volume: 7539.56m³
